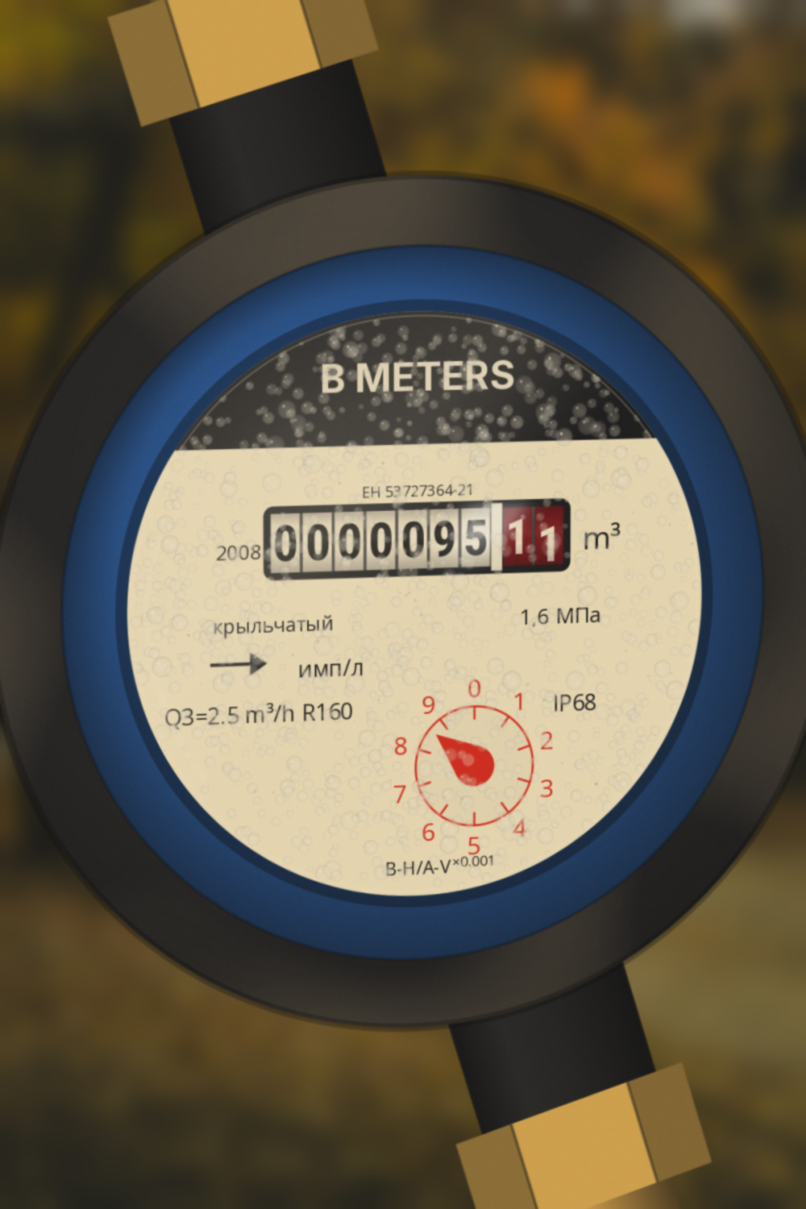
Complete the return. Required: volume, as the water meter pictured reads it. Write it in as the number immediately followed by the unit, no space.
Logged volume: 95.108m³
